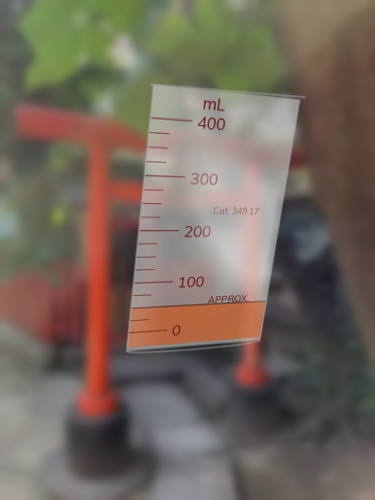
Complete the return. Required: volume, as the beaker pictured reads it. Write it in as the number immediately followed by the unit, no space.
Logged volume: 50mL
